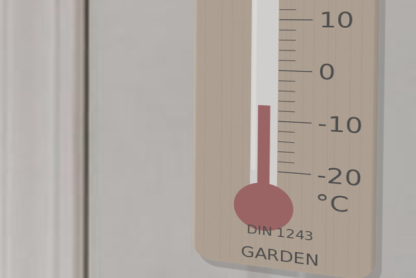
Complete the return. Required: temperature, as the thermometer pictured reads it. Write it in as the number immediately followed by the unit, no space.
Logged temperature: -7°C
